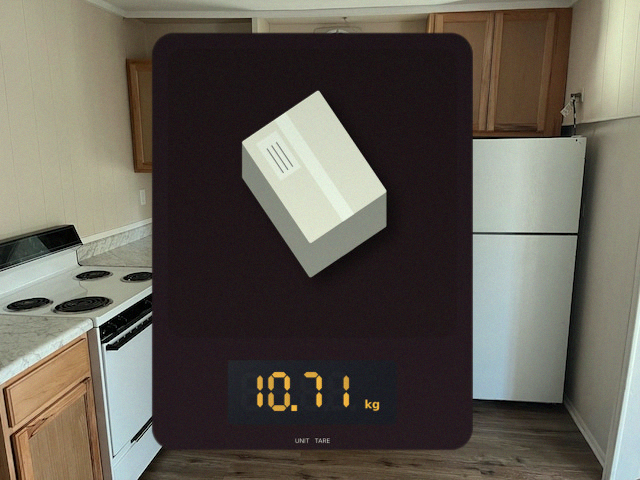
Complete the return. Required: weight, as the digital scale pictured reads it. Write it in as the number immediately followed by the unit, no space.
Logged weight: 10.71kg
